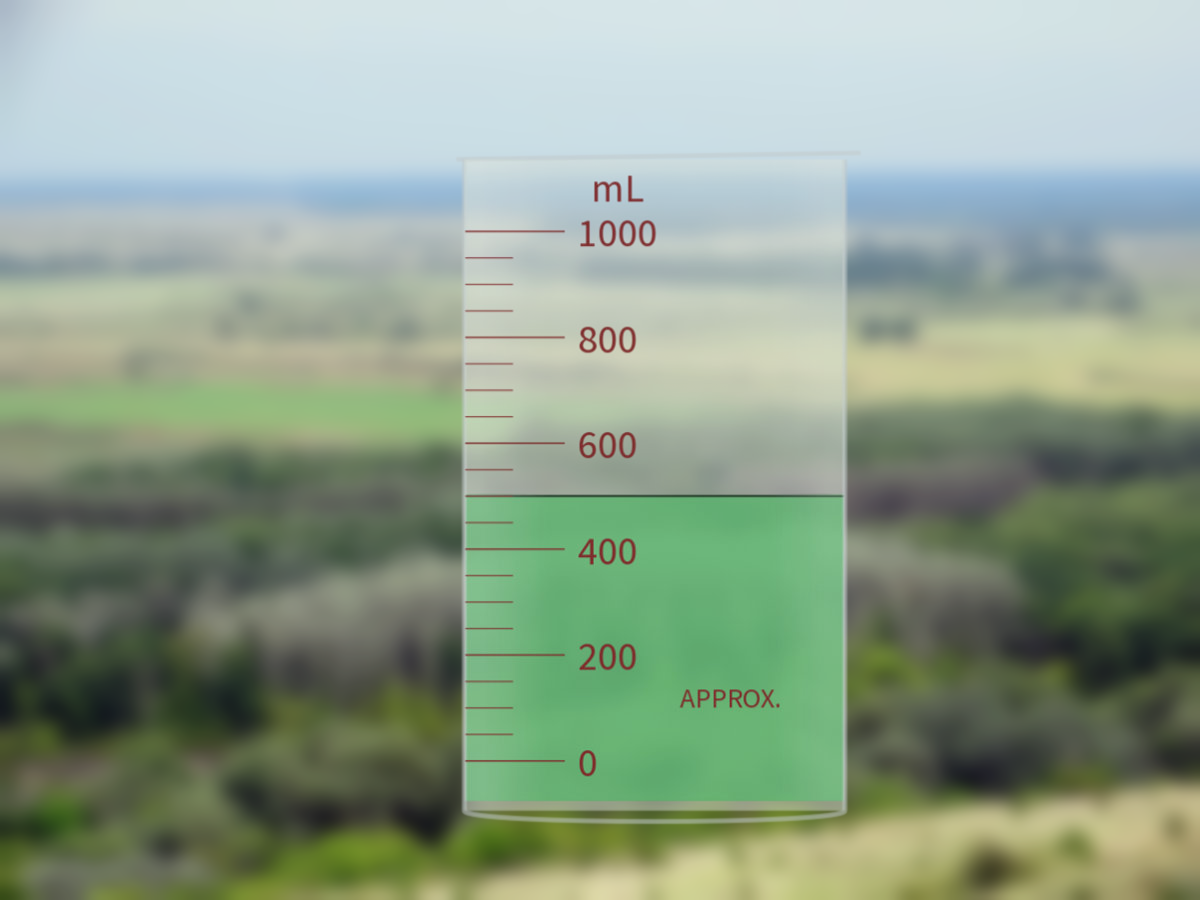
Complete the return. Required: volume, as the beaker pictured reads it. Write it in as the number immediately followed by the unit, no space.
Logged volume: 500mL
